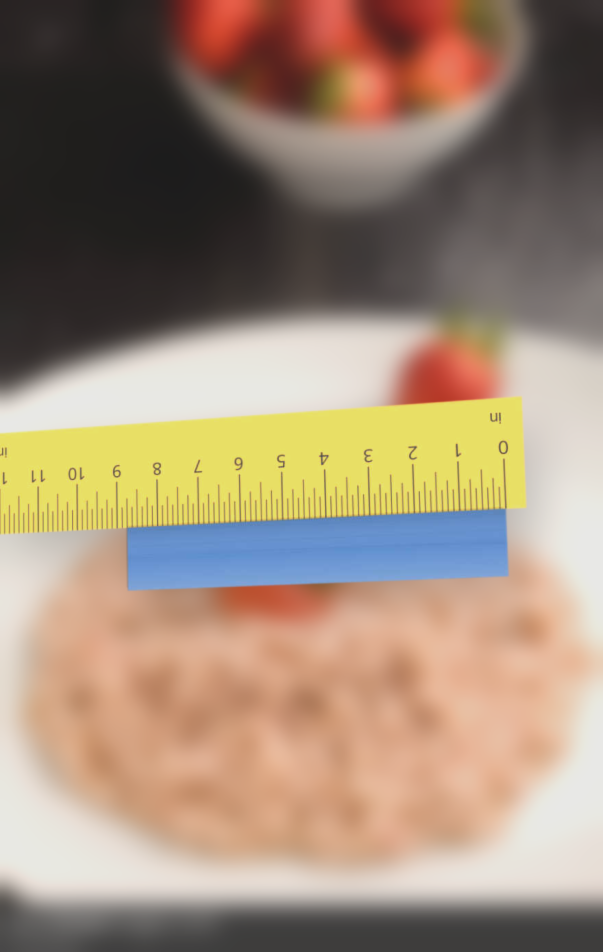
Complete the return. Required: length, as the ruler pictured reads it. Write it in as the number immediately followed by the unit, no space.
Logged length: 8.75in
